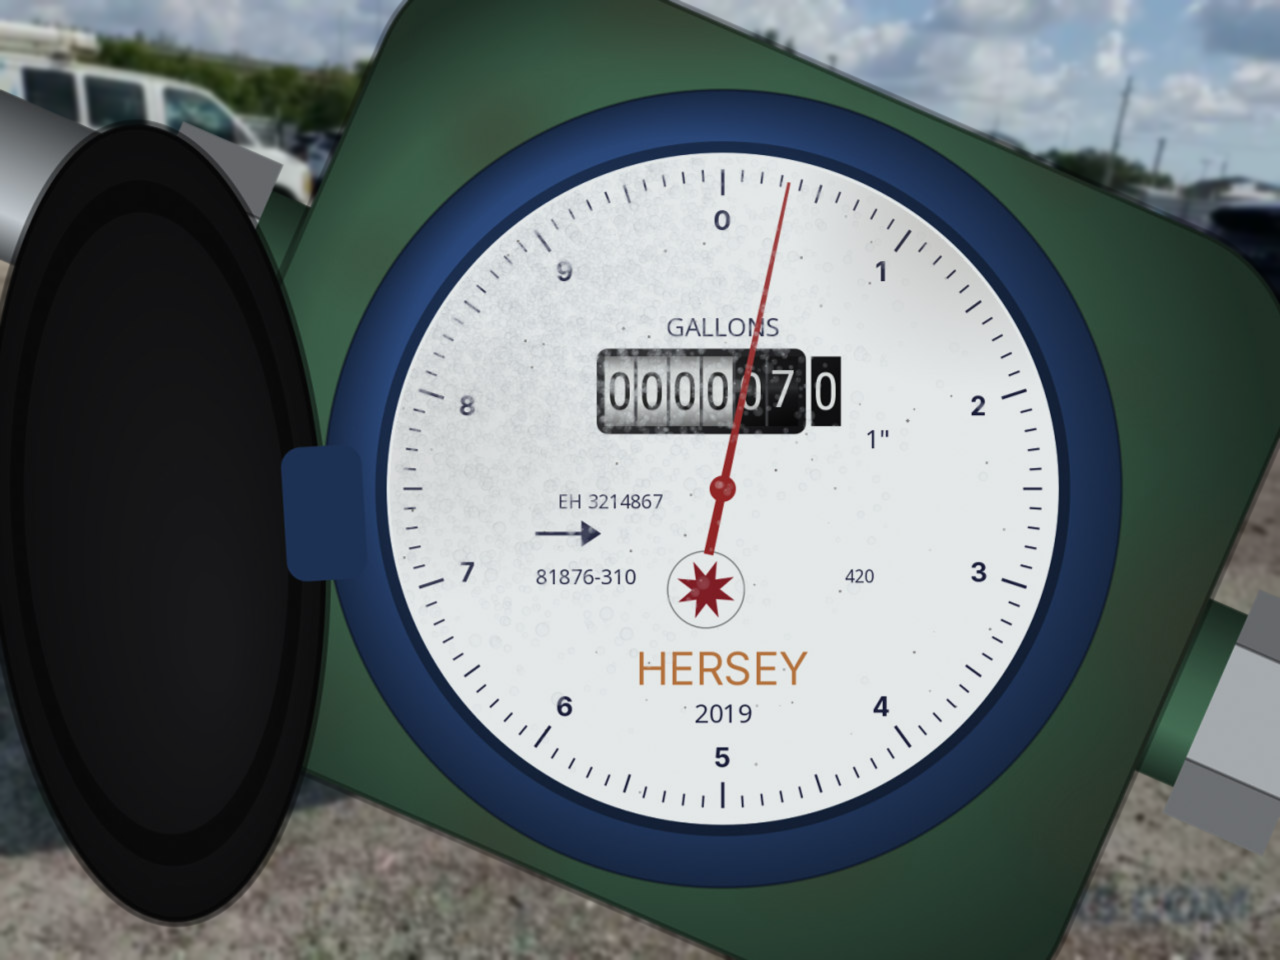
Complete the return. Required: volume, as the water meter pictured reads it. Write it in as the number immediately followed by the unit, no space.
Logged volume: 70.3gal
